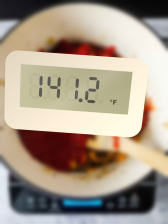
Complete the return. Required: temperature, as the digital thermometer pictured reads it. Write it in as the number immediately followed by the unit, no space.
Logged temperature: 141.2°F
